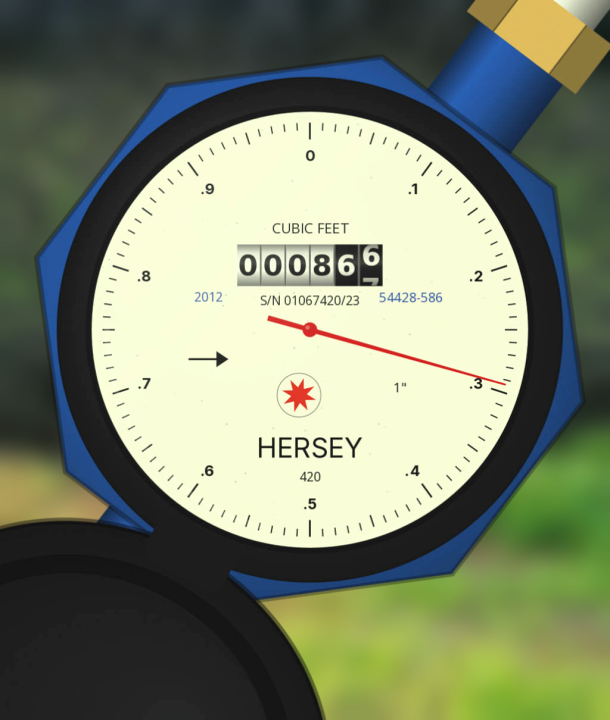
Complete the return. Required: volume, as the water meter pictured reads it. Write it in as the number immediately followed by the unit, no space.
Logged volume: 866.29ft³
